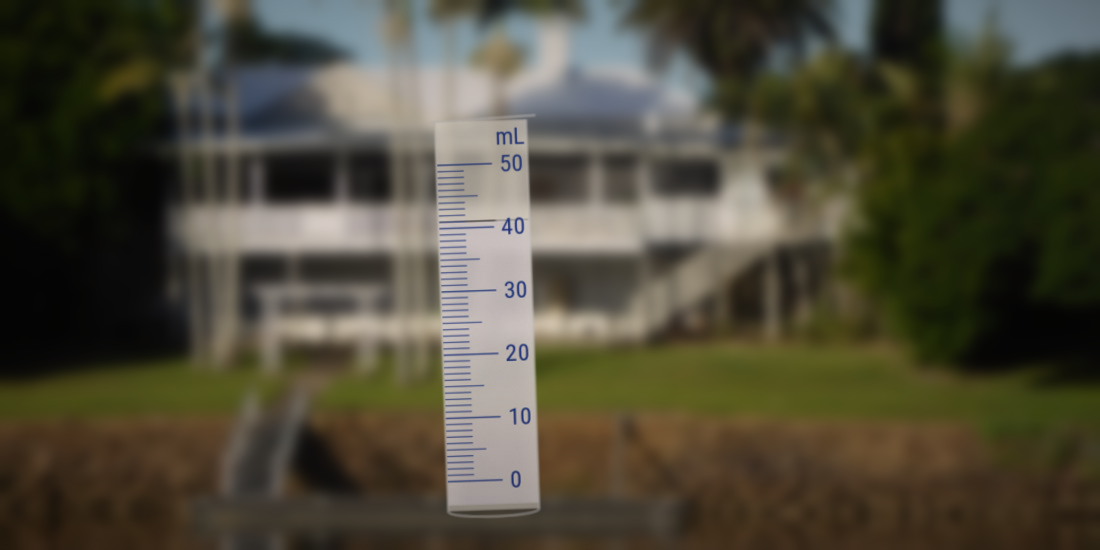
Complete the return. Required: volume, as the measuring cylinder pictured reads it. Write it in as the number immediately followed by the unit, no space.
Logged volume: 41mL
